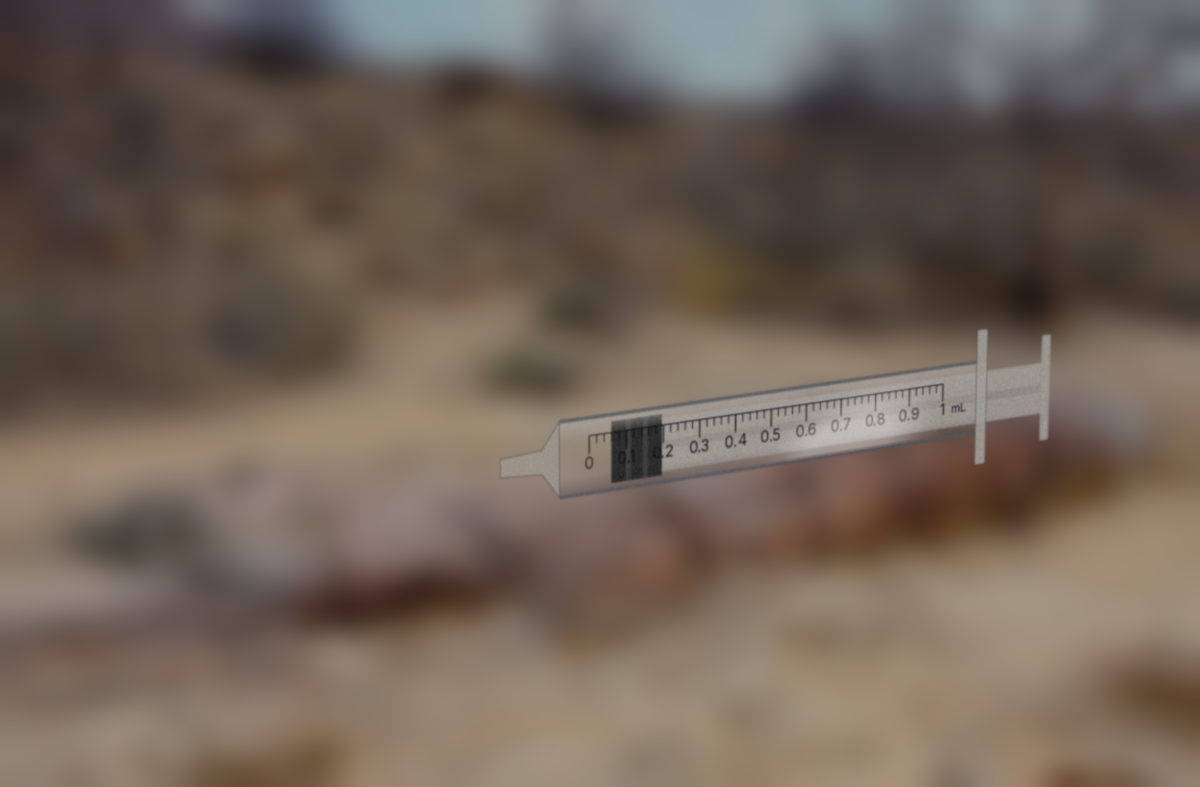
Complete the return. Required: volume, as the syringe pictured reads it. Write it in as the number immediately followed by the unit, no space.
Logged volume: 0.06mL
